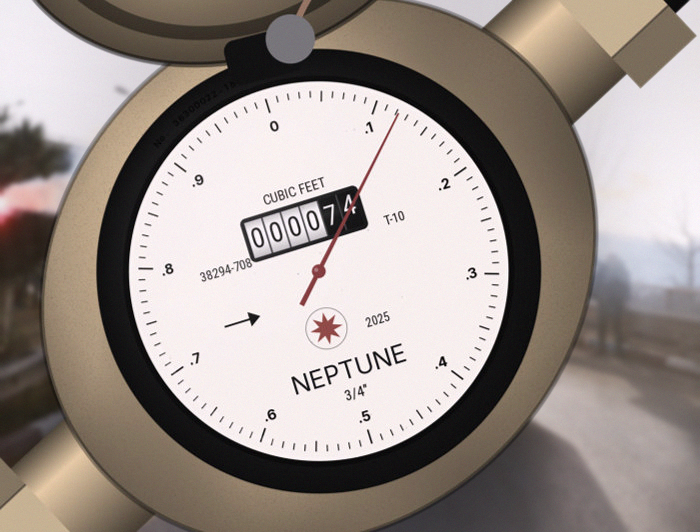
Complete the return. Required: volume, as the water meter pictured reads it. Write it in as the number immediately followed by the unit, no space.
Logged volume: 74.12ft³
